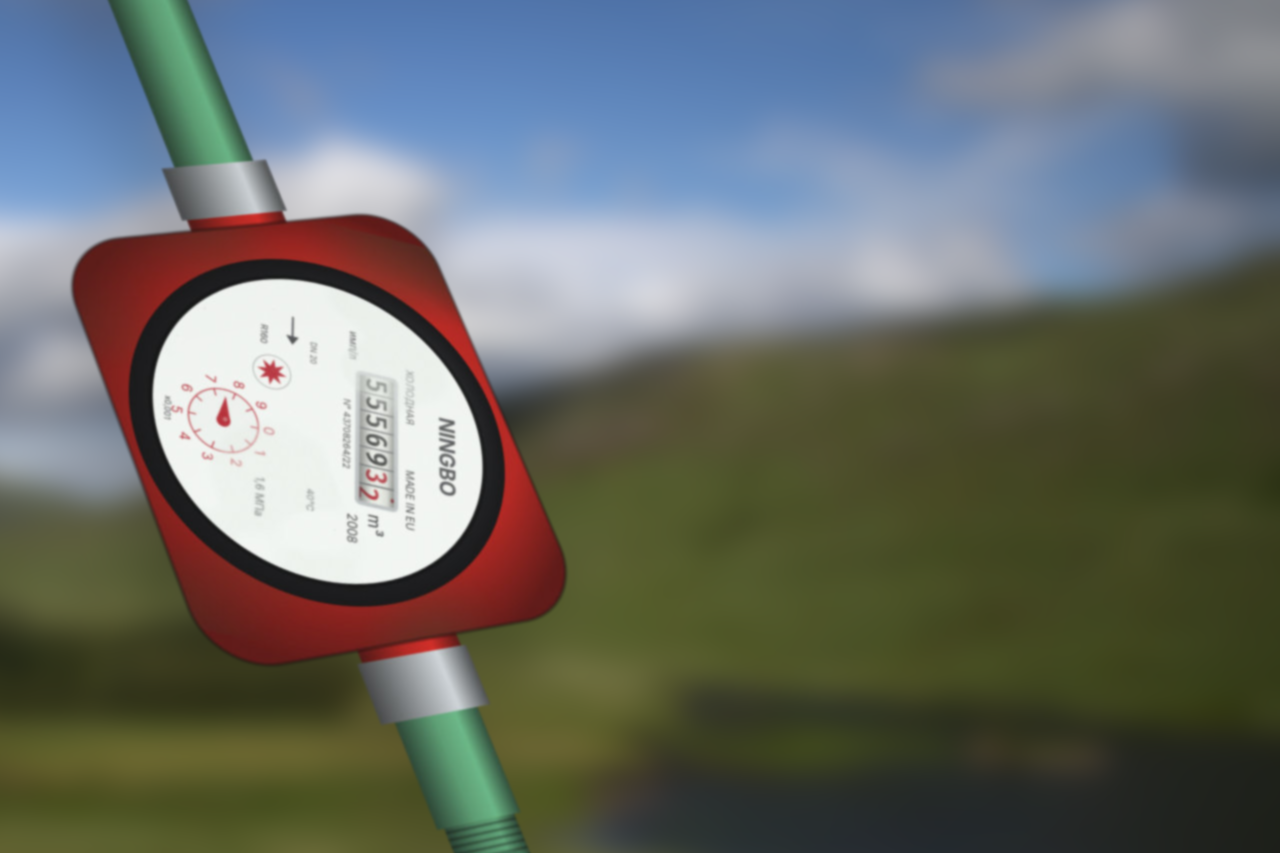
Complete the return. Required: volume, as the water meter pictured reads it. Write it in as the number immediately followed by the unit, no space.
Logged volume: 55569.317m³
